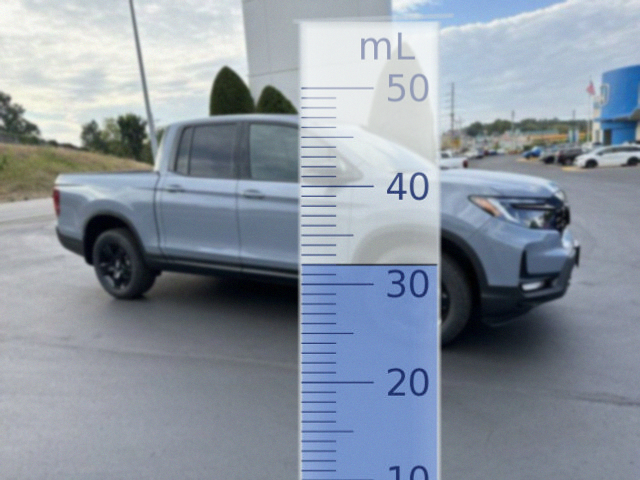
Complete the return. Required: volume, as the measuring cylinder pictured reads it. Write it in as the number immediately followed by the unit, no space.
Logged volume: 32mL
